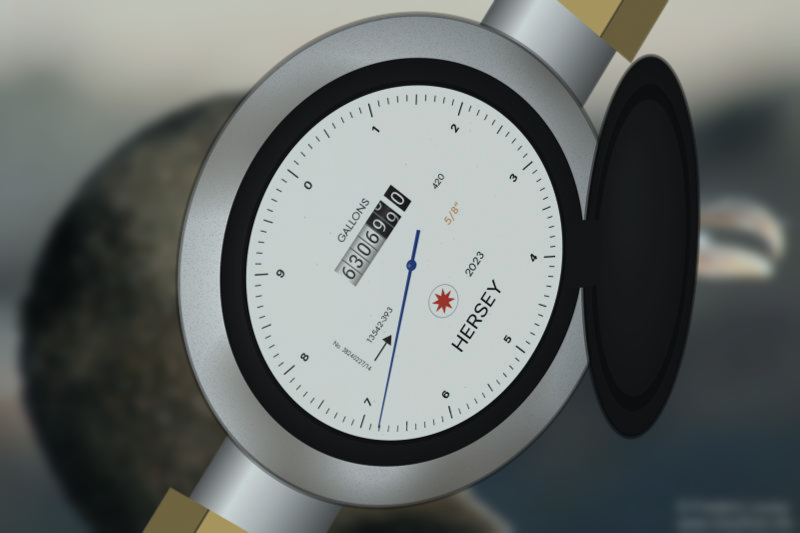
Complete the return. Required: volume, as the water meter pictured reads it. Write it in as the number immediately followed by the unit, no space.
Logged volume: 6306986.8gal
